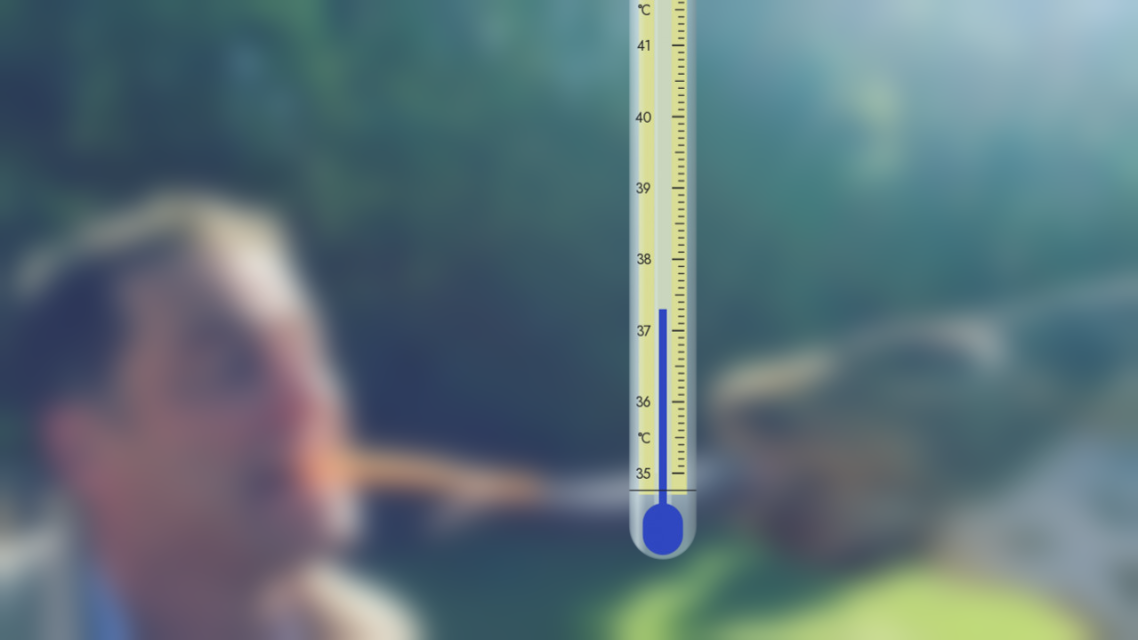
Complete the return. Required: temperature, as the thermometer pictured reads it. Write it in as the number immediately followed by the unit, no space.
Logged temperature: 37.3°C
